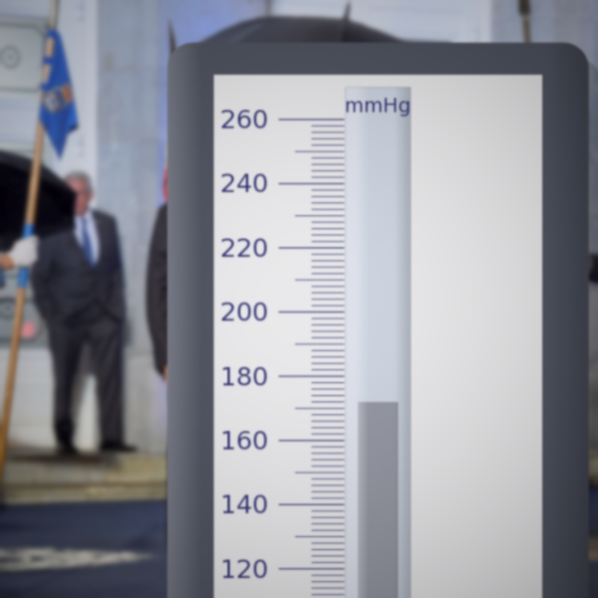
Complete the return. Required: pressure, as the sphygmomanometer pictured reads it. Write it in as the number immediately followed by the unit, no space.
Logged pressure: 172mmHg
